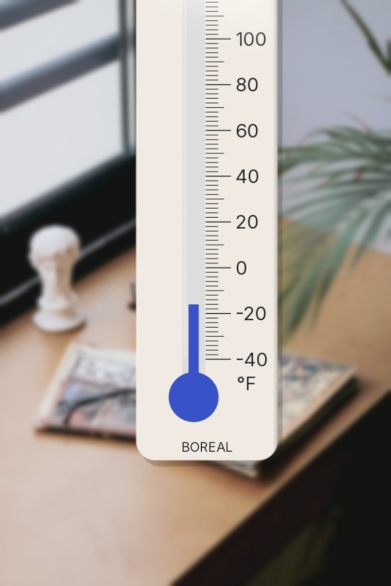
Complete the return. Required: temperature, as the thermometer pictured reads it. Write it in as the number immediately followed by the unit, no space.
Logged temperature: -16°F
